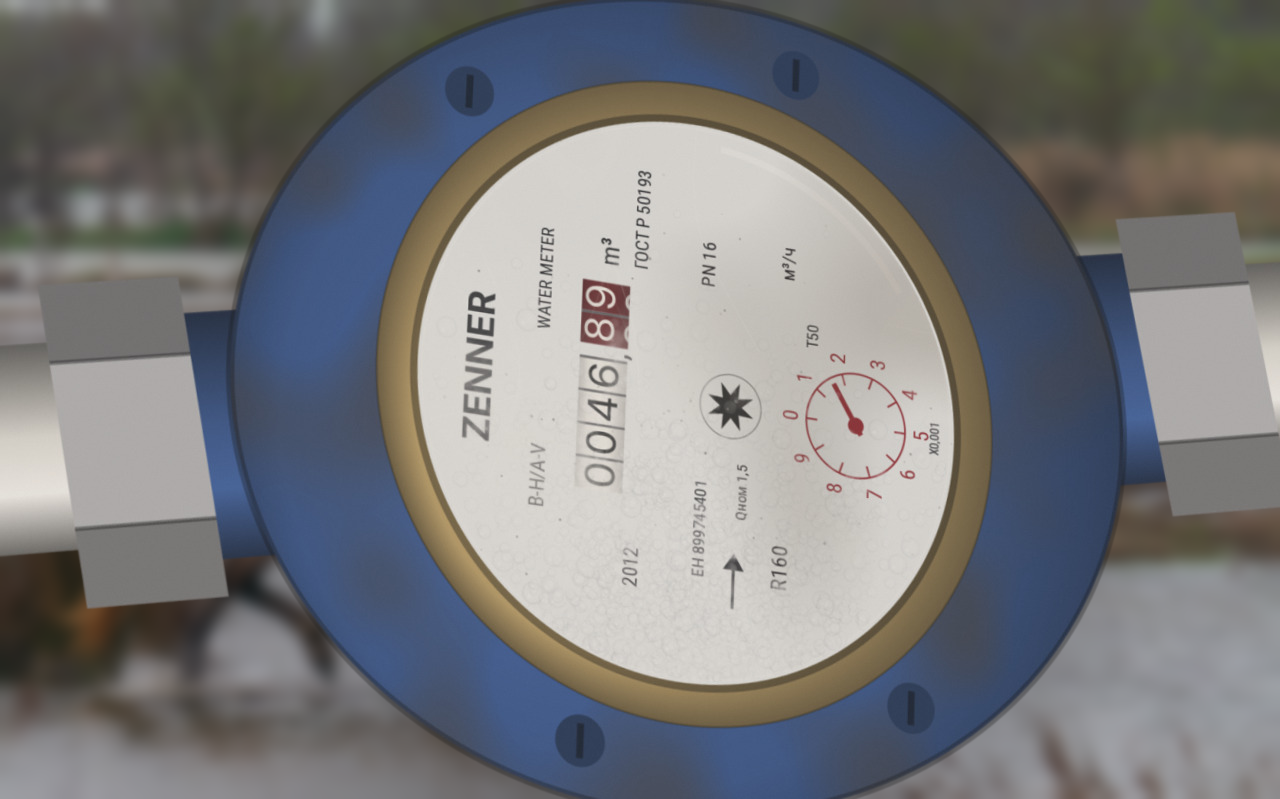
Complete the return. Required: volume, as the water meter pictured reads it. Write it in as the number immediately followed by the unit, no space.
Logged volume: 46.891m³
